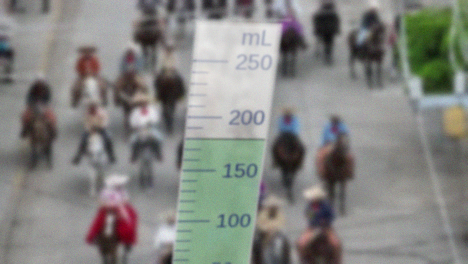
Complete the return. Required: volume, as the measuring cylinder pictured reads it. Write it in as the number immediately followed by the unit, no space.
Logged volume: 180mL
